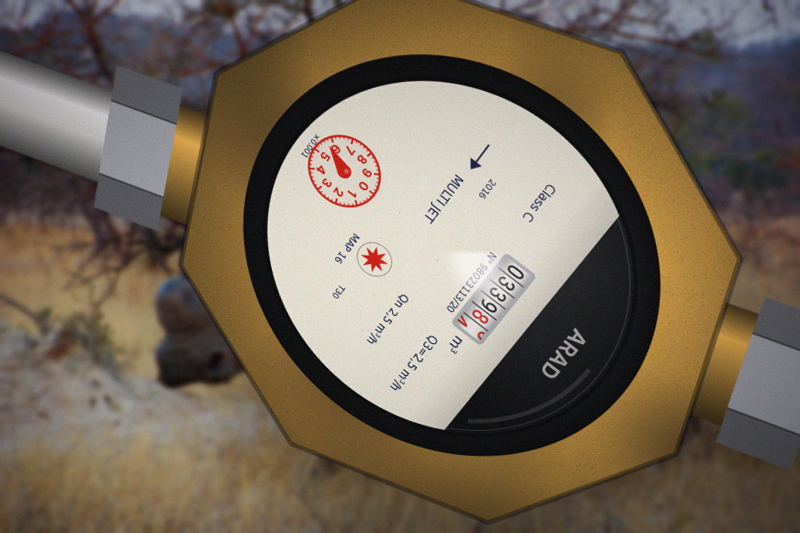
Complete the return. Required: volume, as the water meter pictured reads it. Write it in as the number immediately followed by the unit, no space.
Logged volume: 339.835m³
